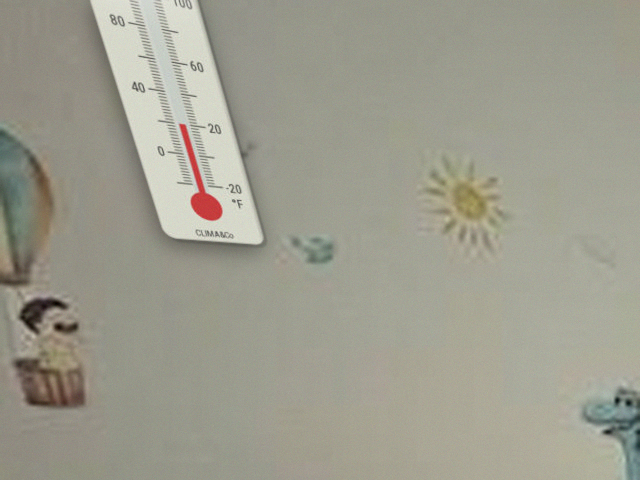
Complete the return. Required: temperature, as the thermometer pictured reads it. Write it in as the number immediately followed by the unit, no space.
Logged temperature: 20°F
